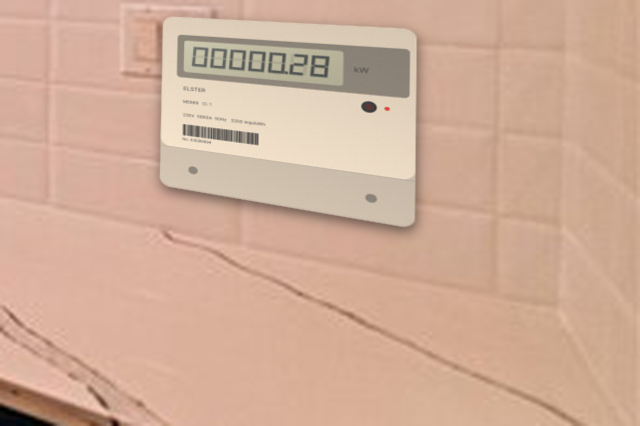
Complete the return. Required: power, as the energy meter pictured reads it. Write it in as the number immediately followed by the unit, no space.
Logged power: 0.28kW
